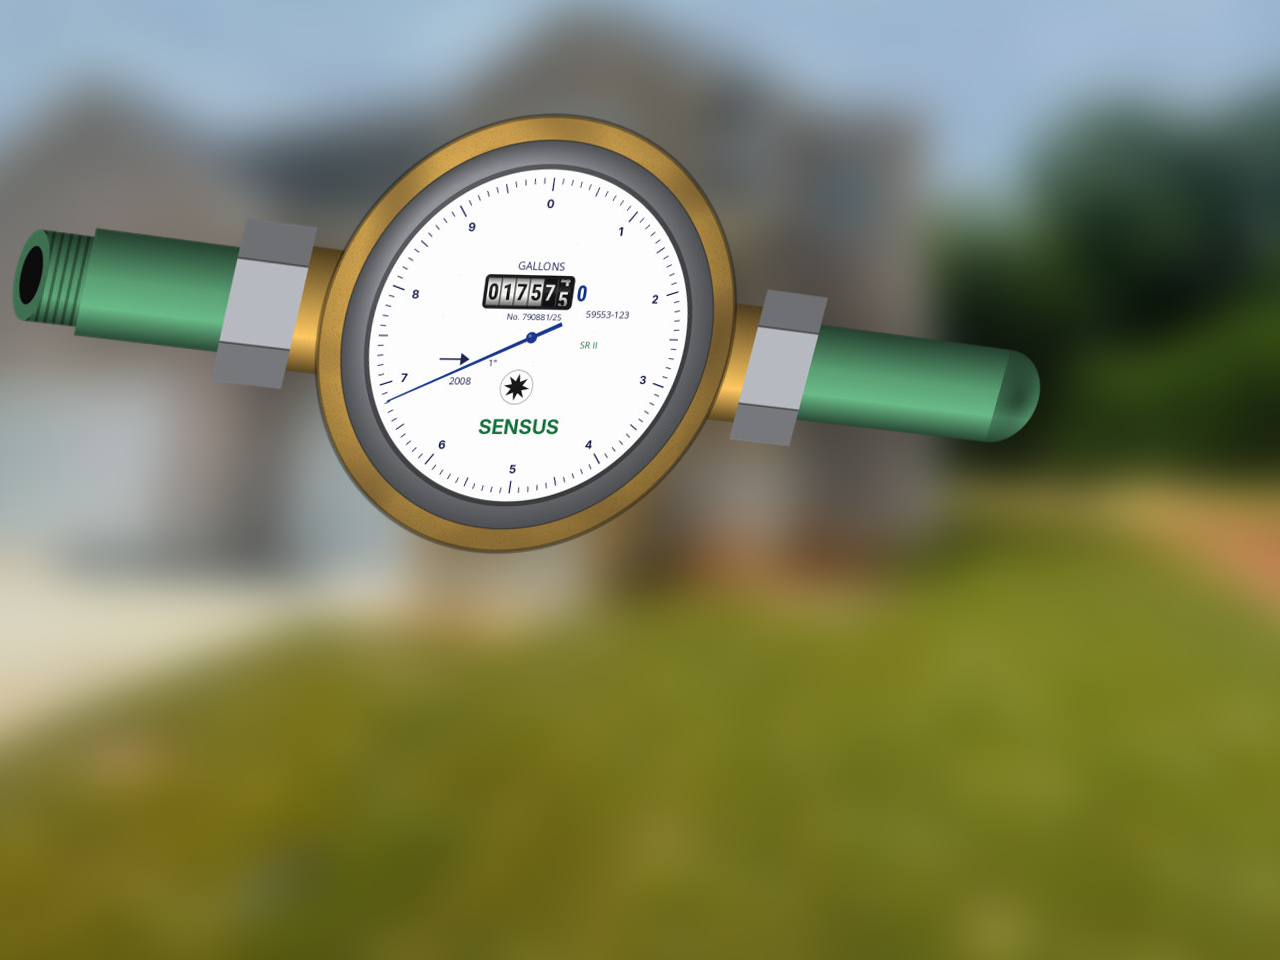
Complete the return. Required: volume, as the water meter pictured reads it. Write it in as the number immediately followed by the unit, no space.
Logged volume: 175746.8gal
